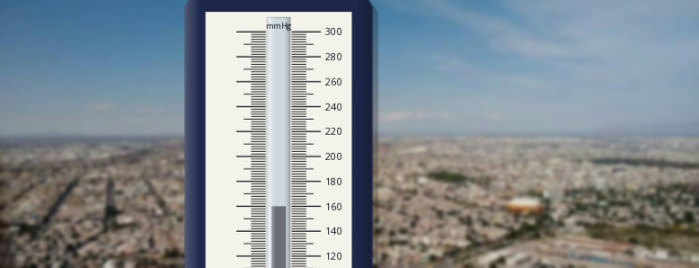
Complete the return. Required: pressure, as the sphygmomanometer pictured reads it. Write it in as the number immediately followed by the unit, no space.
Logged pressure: 160mmHg
